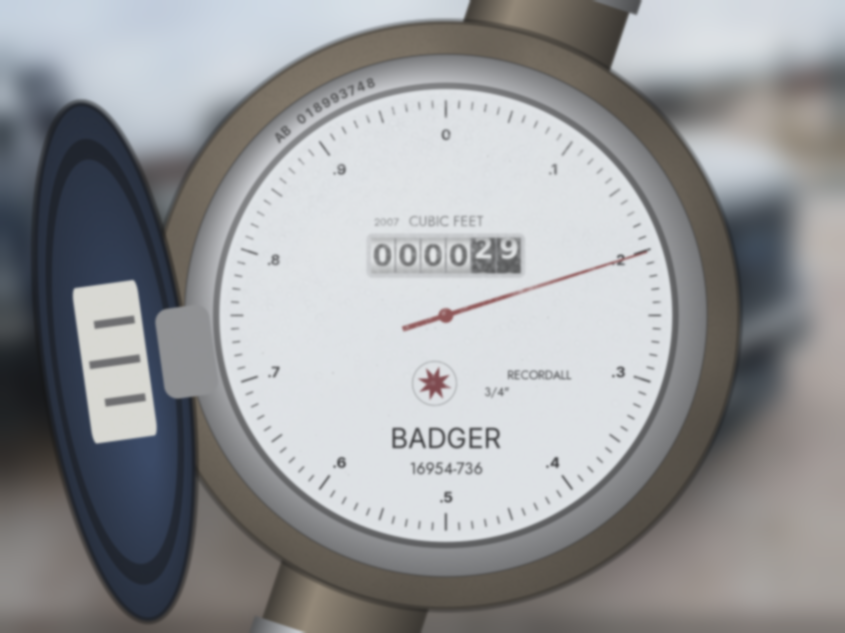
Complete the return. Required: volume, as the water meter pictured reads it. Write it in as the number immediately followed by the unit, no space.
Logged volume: 29.20ft³
